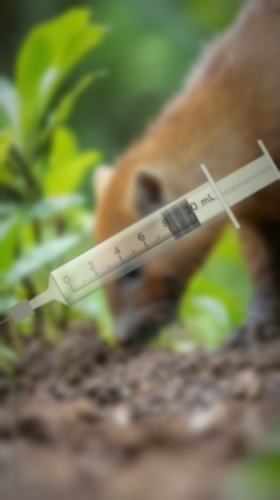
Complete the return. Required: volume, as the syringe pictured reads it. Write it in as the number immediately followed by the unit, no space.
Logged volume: 8mL
